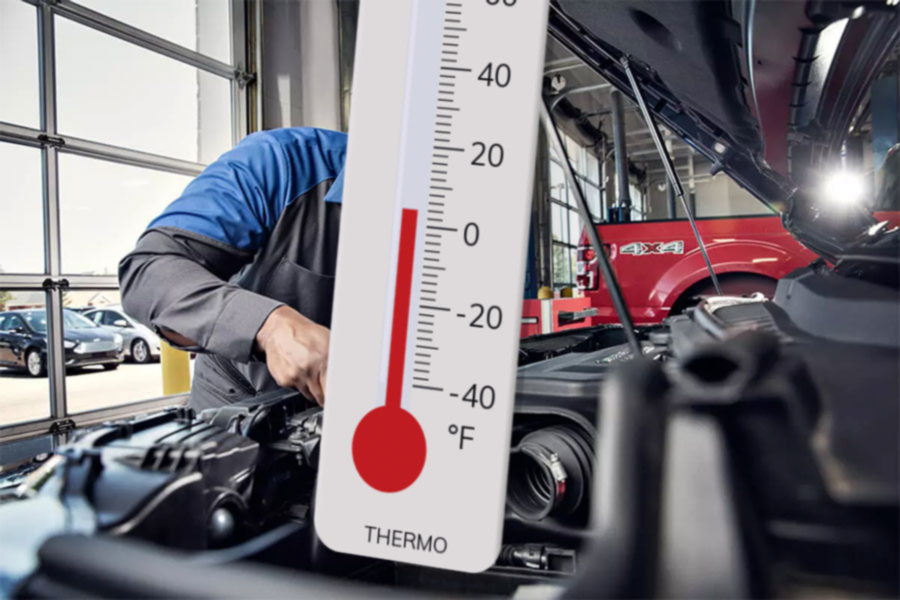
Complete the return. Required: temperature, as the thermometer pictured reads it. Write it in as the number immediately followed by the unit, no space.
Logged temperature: 4°F
